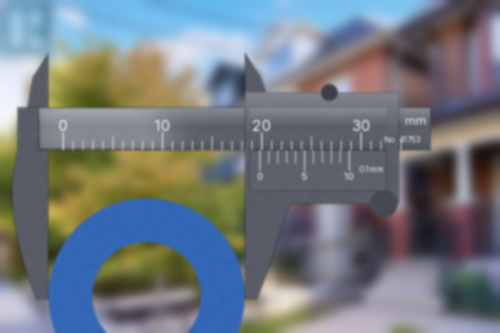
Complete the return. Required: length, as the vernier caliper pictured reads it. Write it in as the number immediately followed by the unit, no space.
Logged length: 19.8mm
